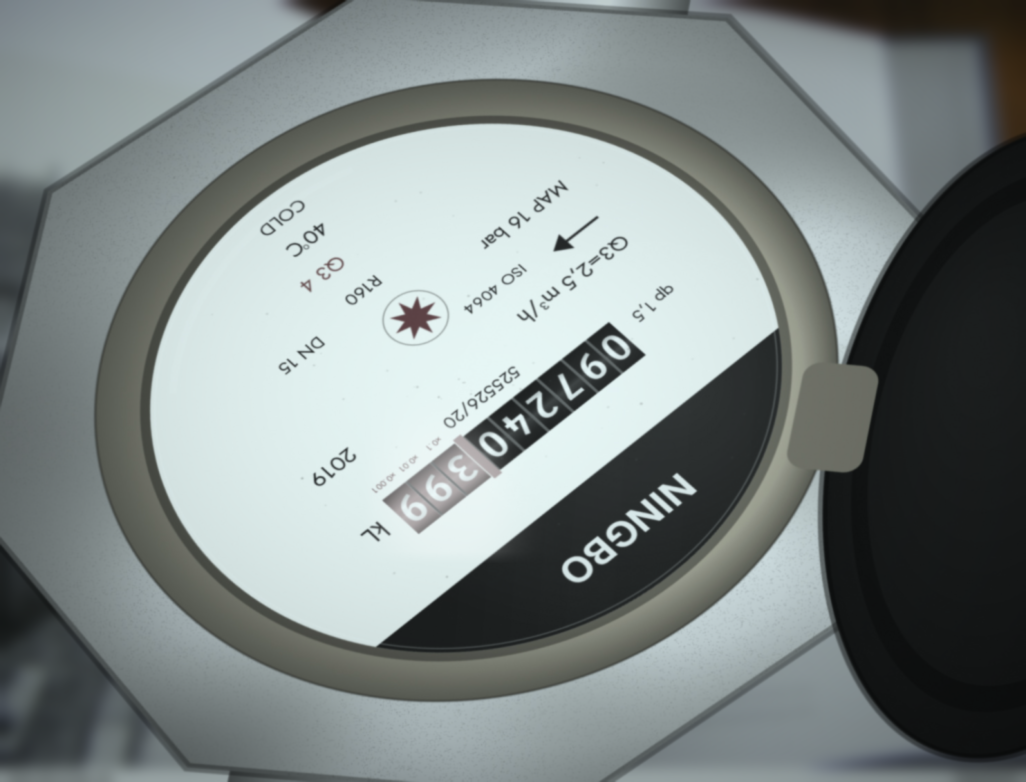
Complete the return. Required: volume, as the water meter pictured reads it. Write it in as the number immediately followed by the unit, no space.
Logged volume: 97240.399kL
